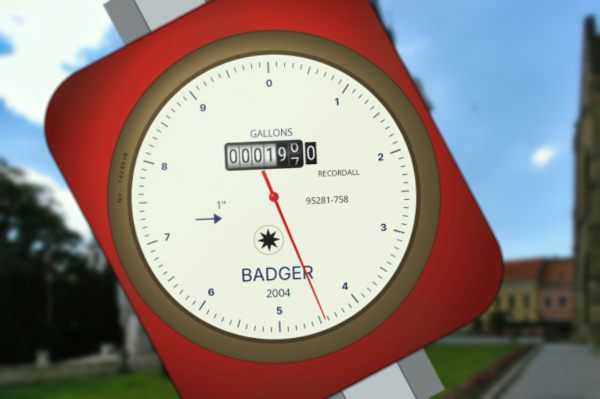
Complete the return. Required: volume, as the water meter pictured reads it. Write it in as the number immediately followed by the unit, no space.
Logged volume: 1964.4gal
